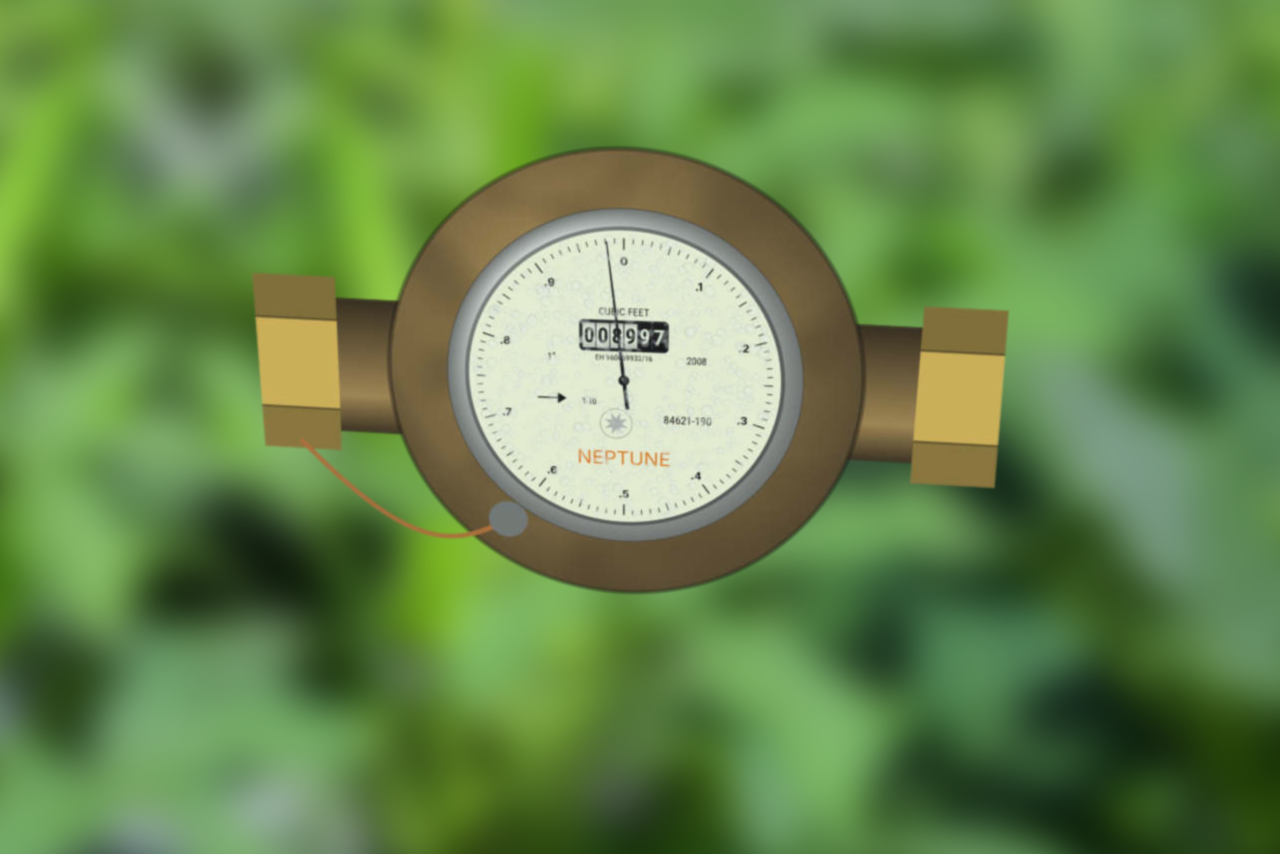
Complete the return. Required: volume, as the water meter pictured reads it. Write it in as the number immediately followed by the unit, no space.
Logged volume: 8996.98ft³
